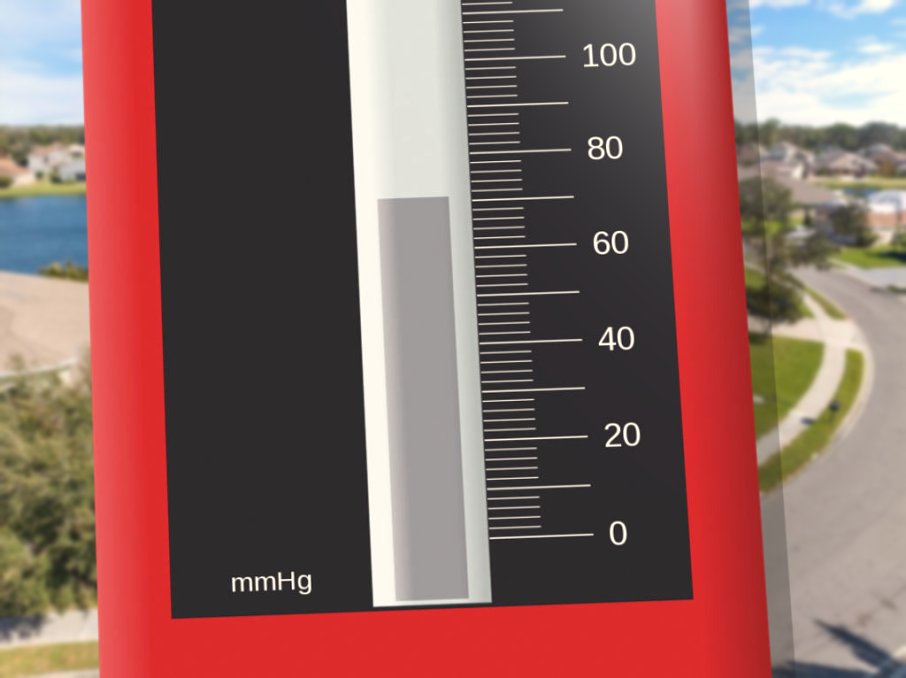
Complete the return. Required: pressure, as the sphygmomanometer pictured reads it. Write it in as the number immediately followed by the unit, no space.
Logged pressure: 71mmHg
